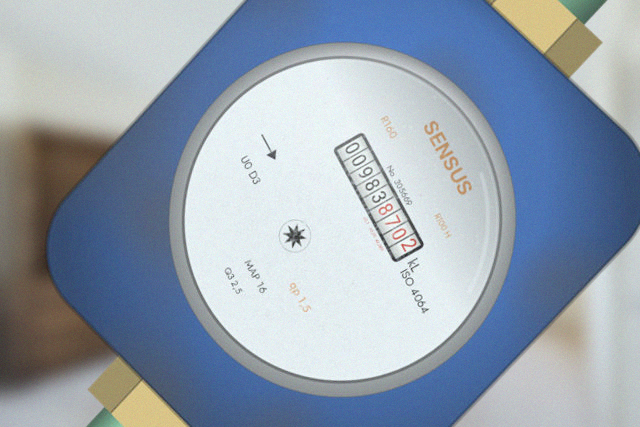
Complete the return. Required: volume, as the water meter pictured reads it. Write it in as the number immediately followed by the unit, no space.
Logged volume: 983.8702kL
